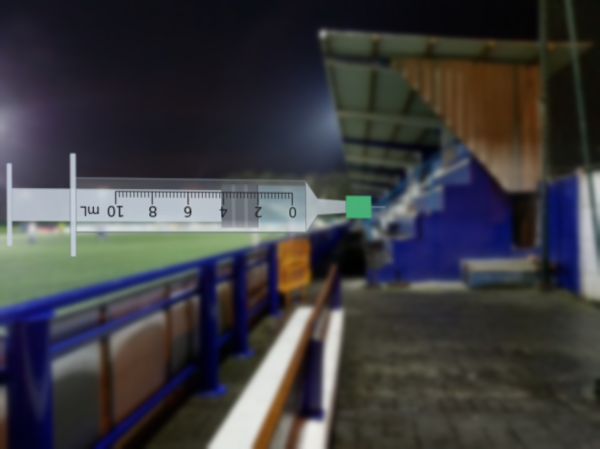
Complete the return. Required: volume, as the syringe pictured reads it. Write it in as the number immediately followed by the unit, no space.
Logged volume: 2mL
